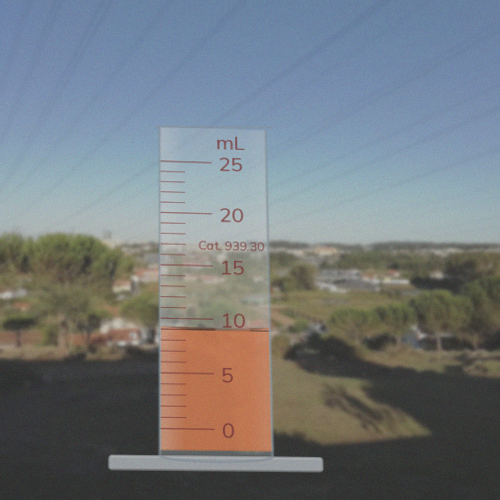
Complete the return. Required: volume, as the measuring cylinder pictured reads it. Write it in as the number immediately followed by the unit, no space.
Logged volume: 9mL
